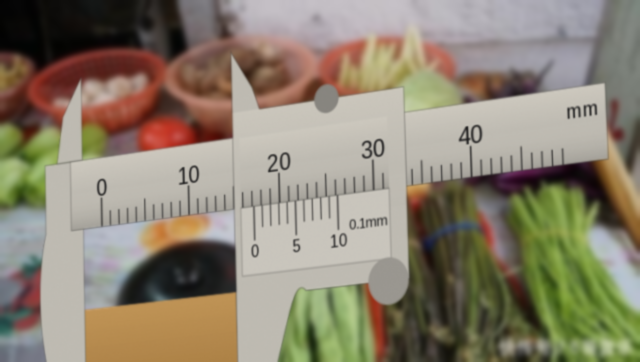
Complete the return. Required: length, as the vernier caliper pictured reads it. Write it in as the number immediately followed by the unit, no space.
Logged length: 17.2mm
